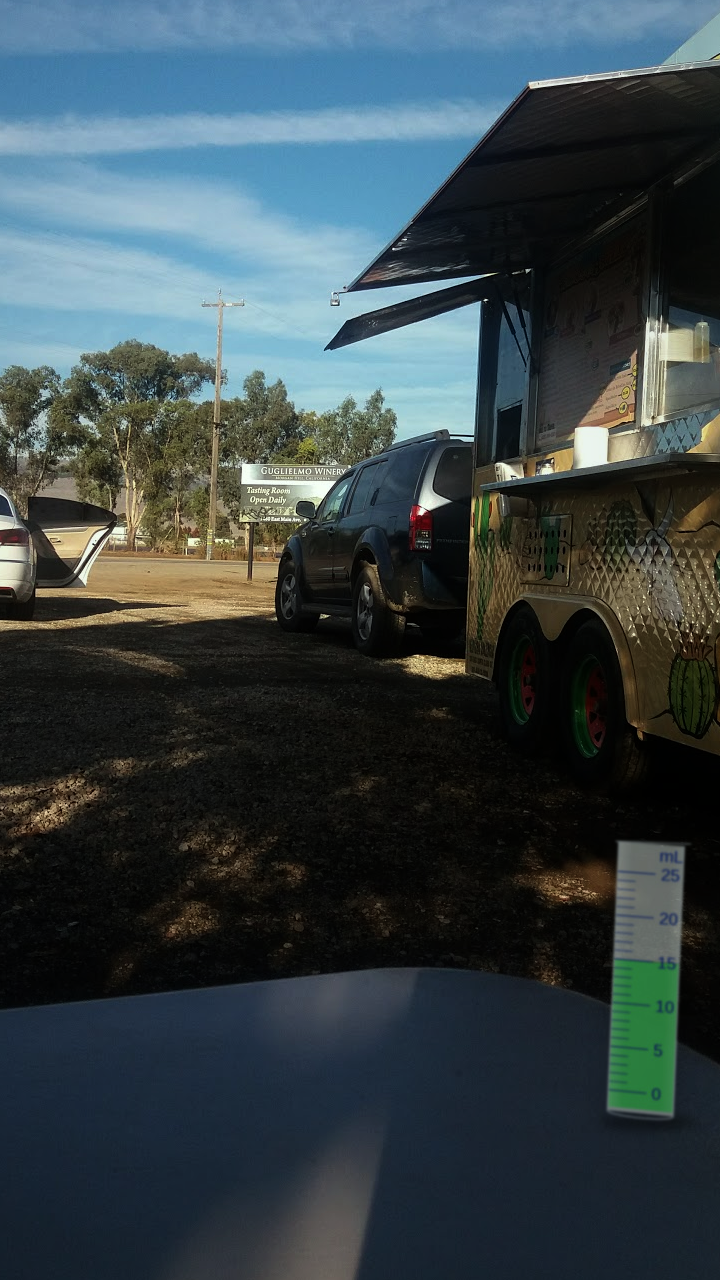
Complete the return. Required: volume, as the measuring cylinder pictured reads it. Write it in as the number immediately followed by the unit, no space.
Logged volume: 15mL
